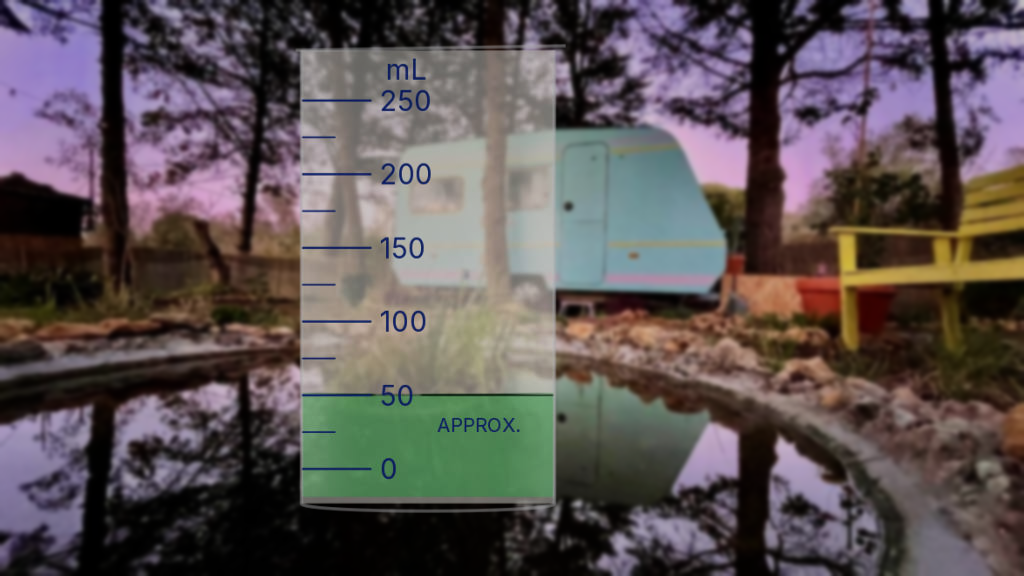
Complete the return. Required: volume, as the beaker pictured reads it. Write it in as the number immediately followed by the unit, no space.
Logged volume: 50mL
